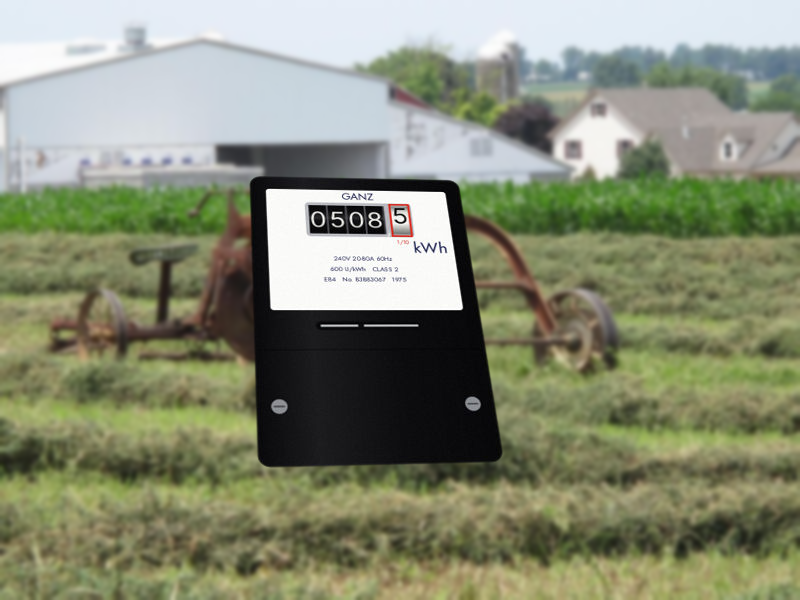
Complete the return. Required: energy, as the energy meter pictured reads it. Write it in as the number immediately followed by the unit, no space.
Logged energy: 508.5kWh
